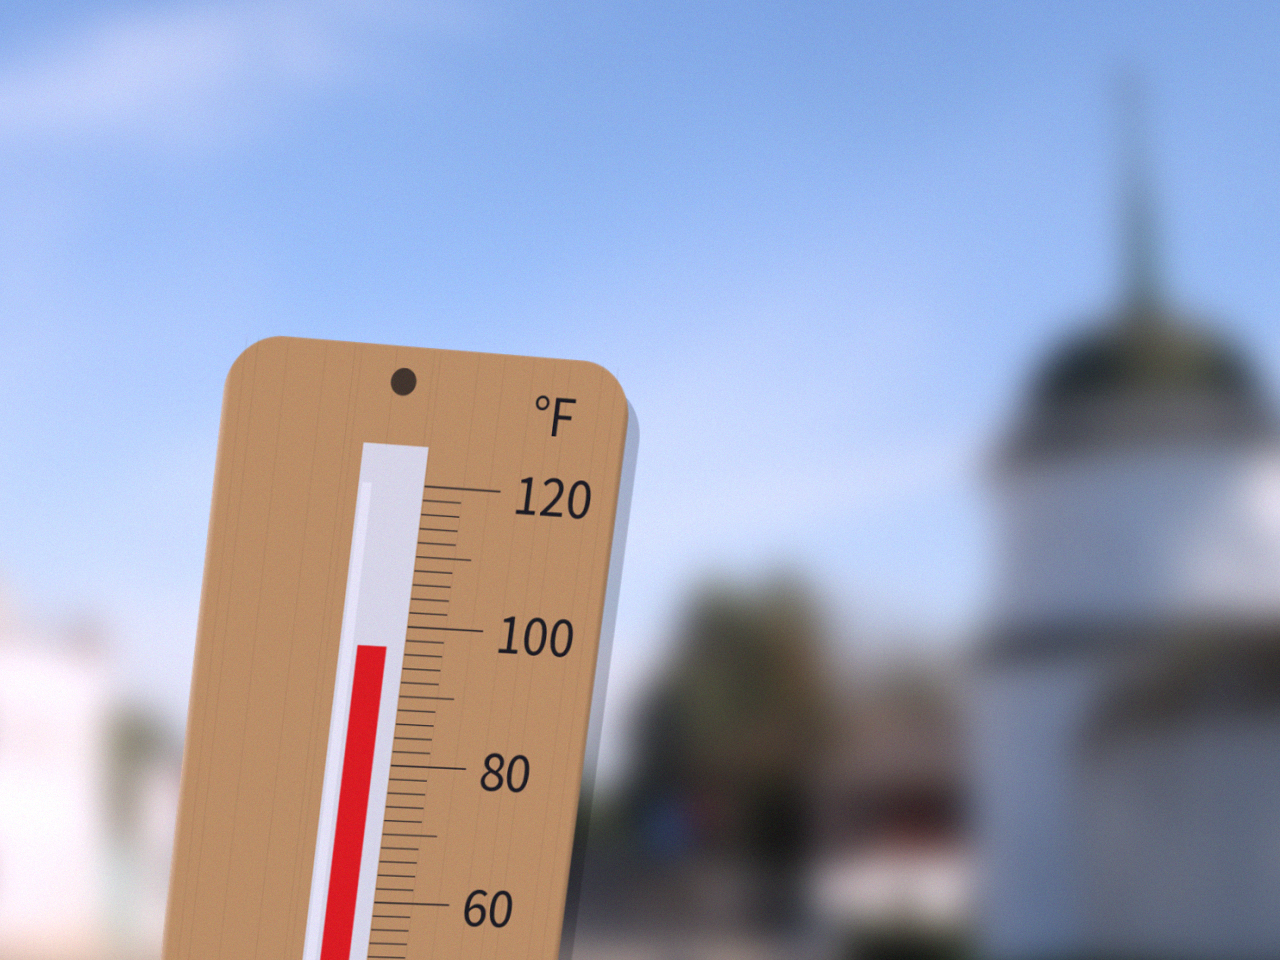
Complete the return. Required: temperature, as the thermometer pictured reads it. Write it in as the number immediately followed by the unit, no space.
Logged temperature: 97°F
